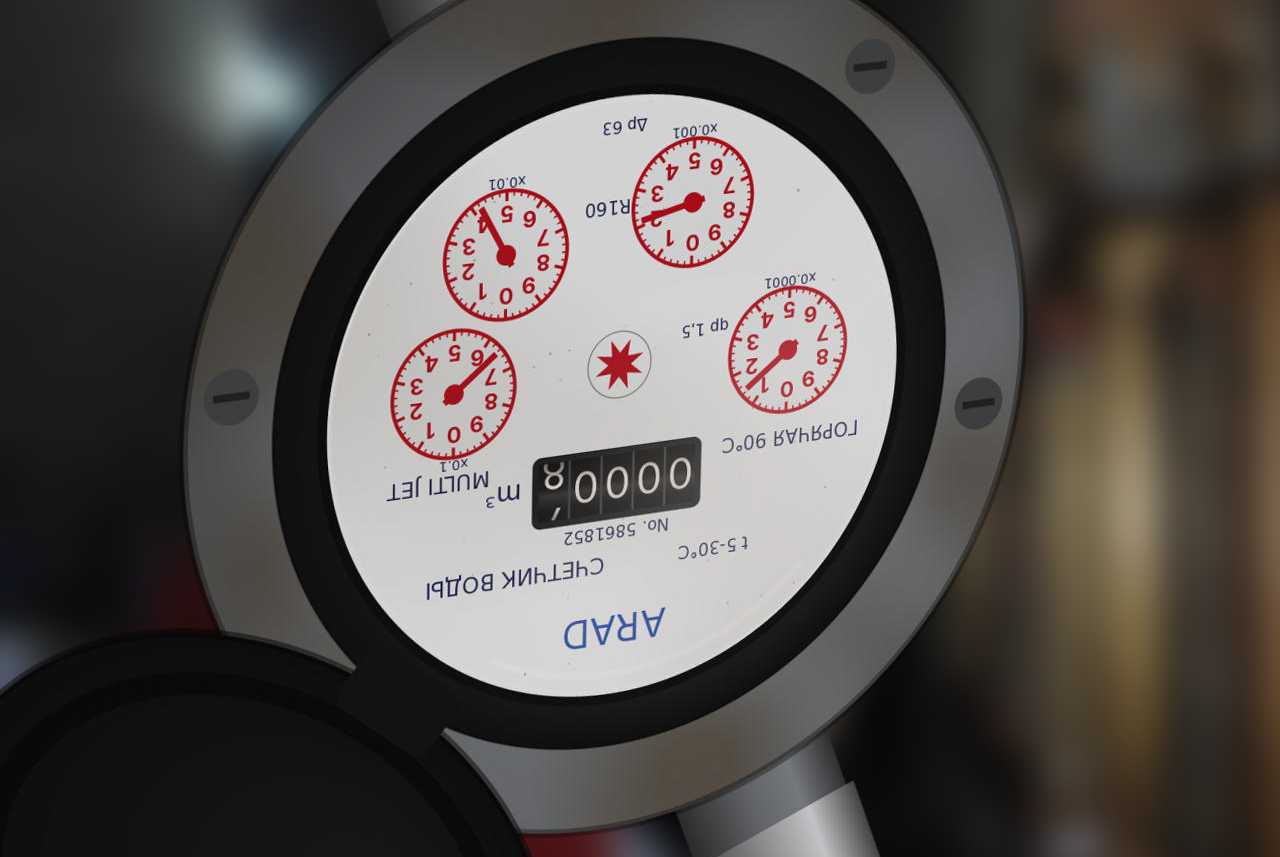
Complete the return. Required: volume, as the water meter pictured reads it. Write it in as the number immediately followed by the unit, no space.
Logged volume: 7.6421m³
